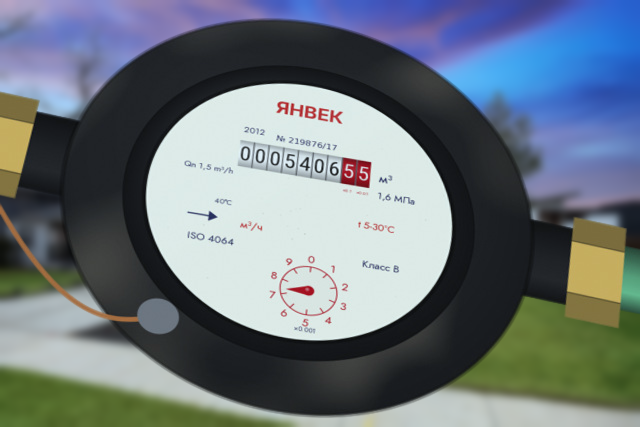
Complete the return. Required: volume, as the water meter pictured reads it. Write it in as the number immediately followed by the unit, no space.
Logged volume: 5406.557m³
